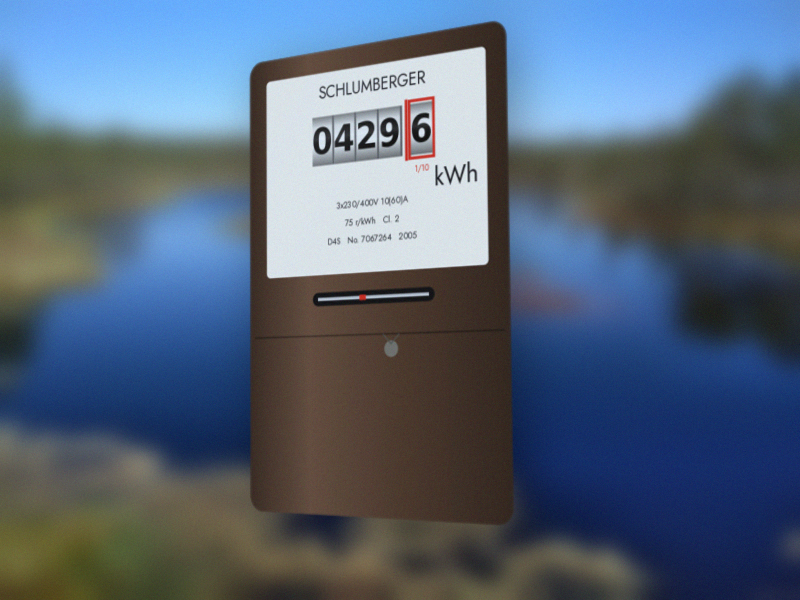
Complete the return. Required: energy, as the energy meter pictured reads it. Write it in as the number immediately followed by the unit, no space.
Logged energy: 429.6kWh
